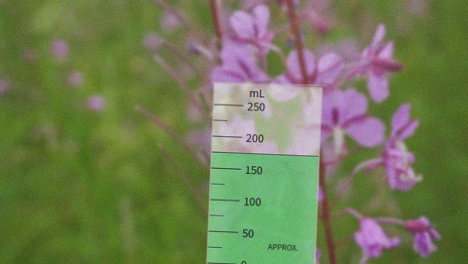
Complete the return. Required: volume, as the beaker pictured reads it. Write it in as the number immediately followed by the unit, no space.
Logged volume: 175mL
